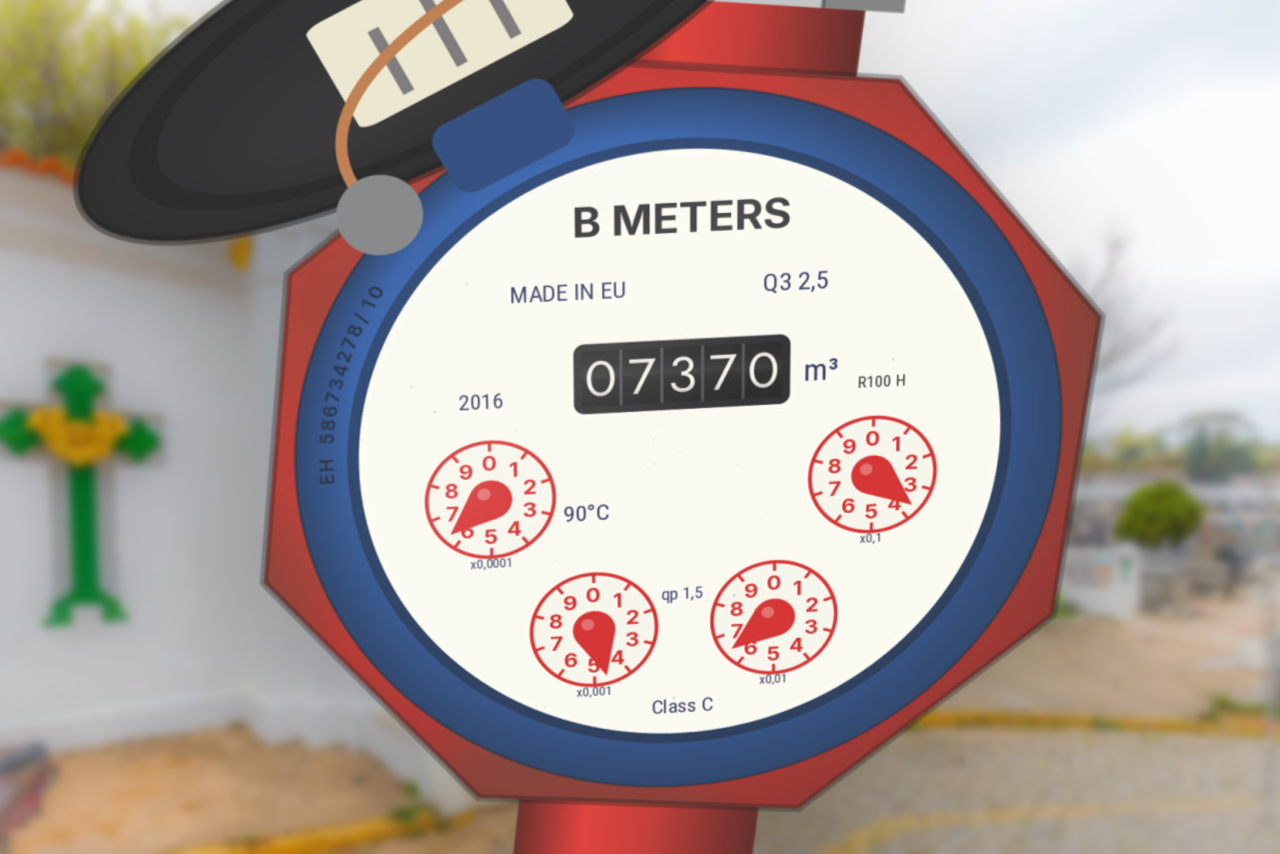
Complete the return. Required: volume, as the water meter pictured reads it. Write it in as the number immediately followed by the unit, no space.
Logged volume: 7370.3646m³
